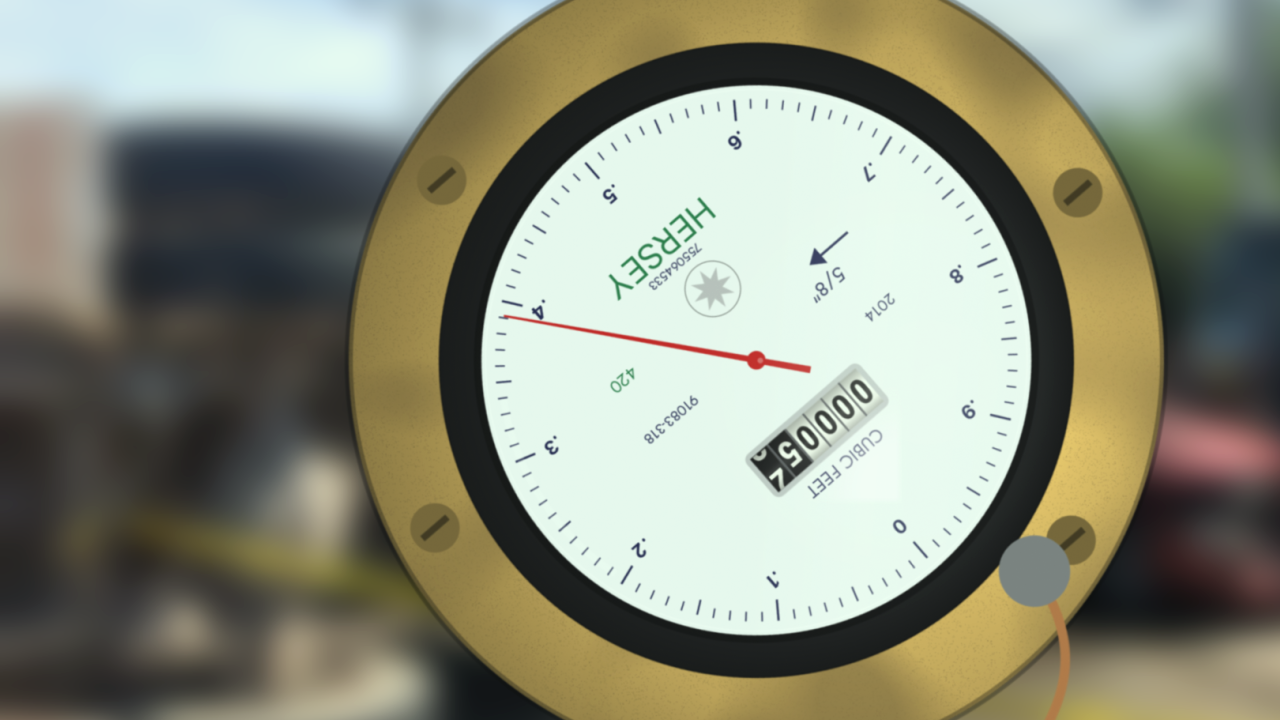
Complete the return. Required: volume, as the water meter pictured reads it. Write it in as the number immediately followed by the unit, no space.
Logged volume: 52.39ft³
